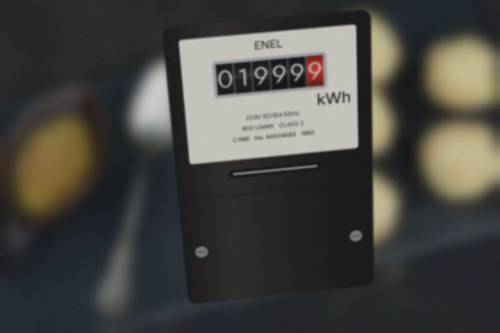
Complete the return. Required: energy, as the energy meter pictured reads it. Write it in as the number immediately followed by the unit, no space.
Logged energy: 1999.9kWh
